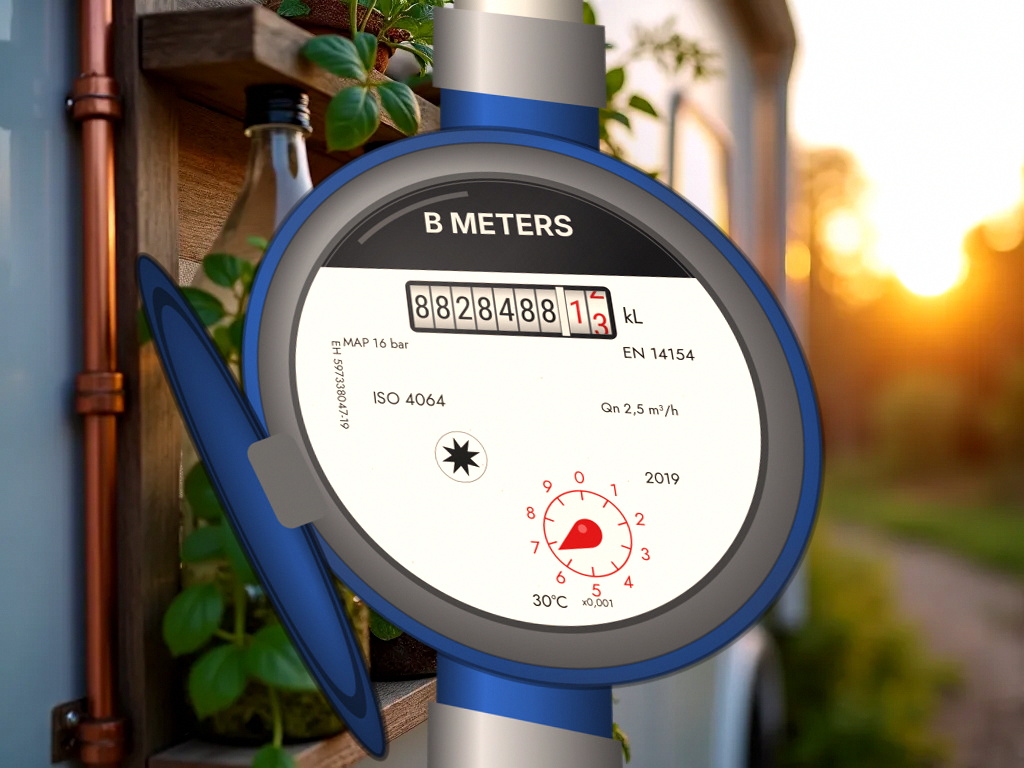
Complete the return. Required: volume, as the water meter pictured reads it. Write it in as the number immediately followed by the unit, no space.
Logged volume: 8828488.126kL
